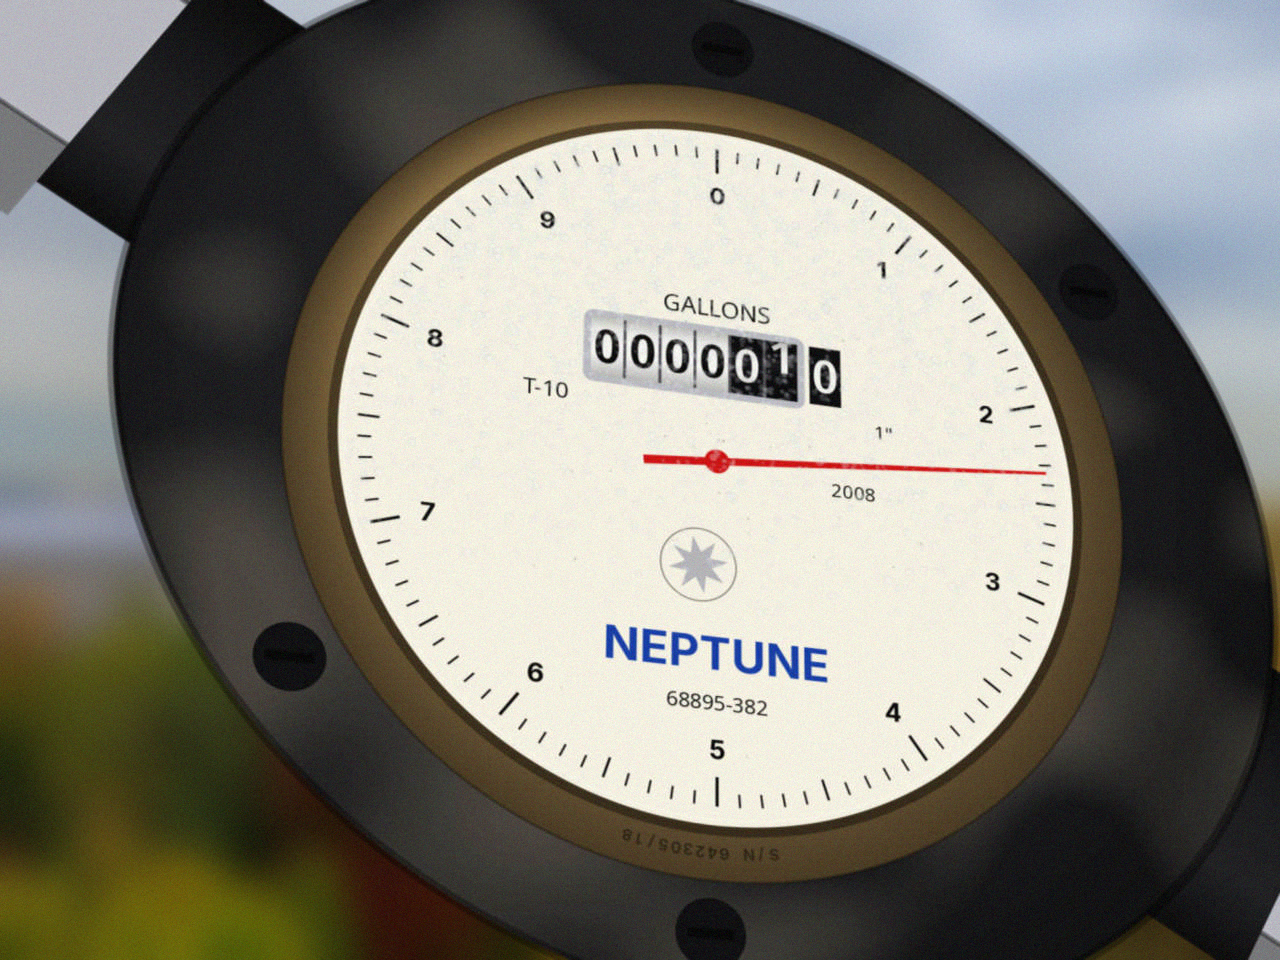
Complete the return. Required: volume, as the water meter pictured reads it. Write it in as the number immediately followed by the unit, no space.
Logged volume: 12.3gal
